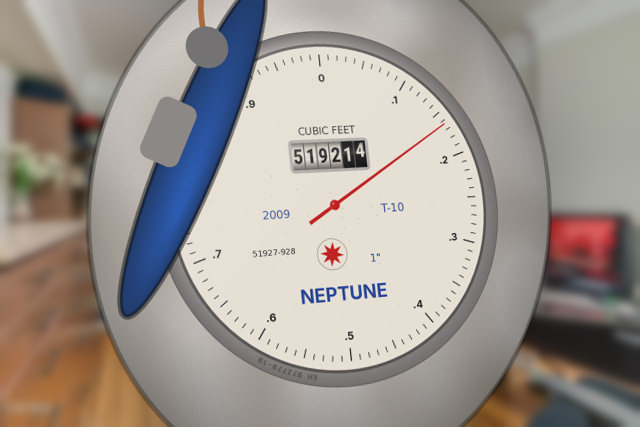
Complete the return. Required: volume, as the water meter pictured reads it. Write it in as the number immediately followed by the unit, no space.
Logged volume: 519214.16ft³
